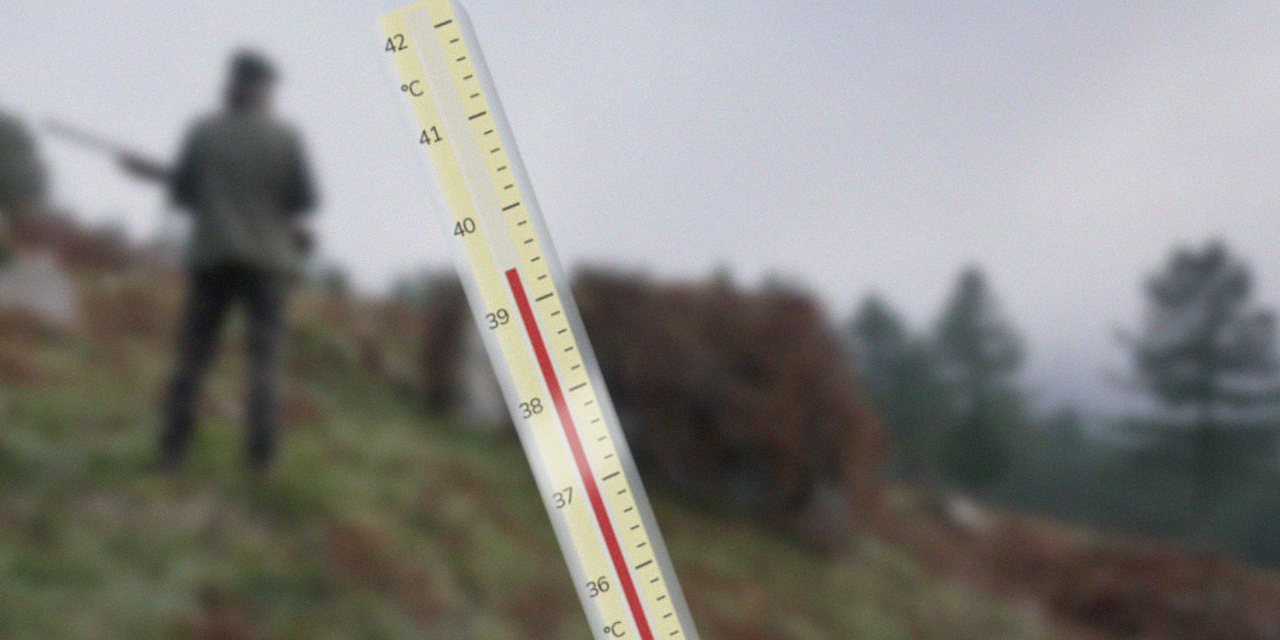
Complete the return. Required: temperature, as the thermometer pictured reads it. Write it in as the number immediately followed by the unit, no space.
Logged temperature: 39.4°C
